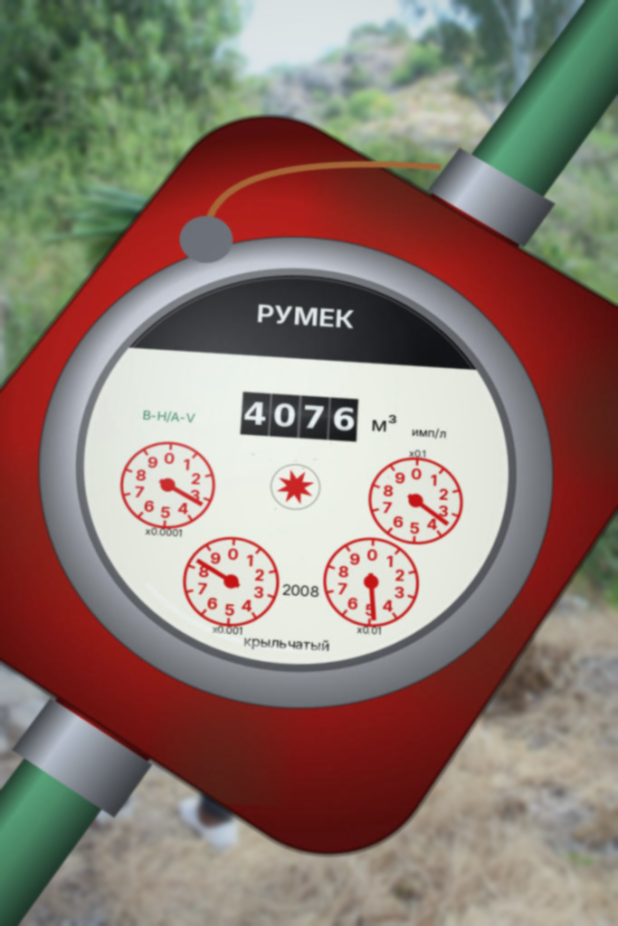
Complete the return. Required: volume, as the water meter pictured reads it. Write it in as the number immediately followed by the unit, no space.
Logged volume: 4076.3483m³
